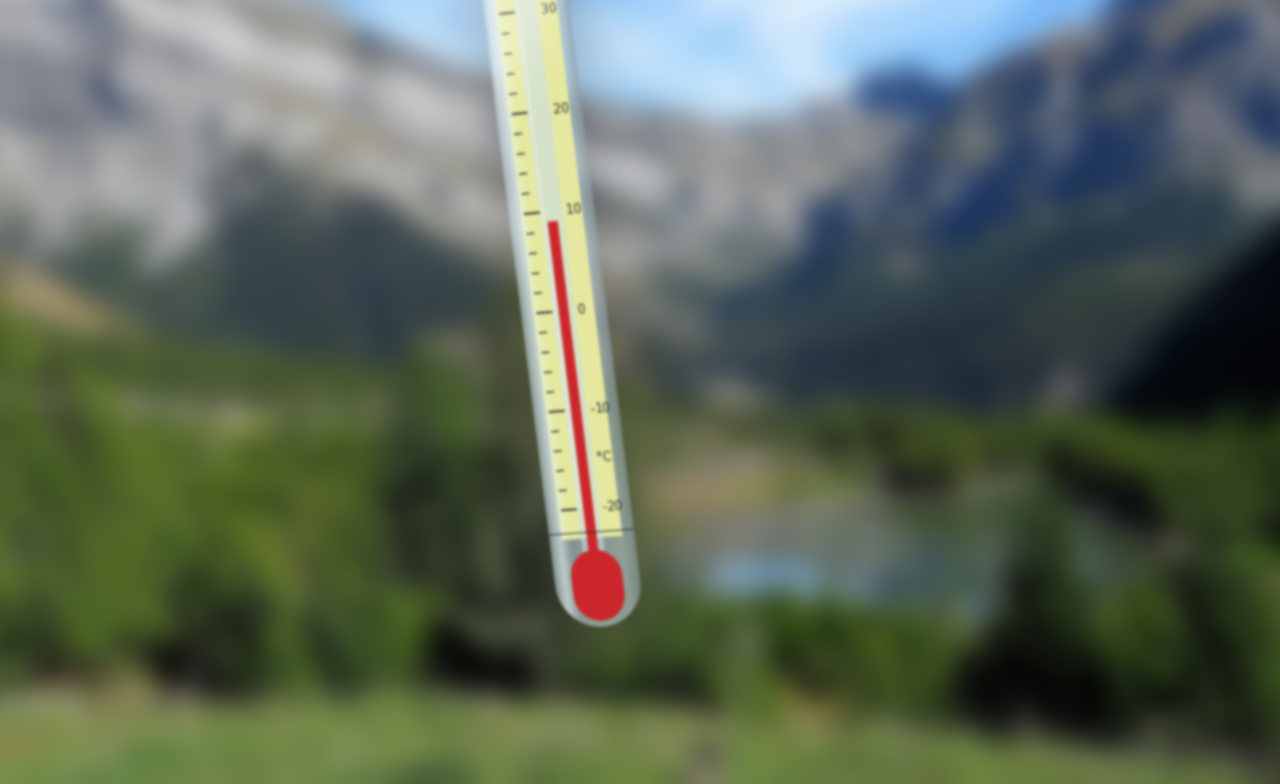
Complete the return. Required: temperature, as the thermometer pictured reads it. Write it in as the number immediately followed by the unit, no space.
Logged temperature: 9°C
